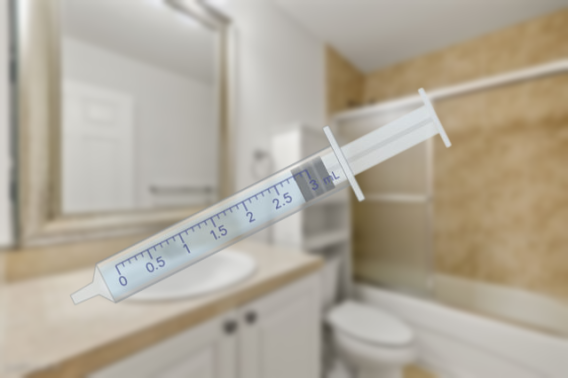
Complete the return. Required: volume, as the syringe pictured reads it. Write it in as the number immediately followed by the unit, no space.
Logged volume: 2.8mL
